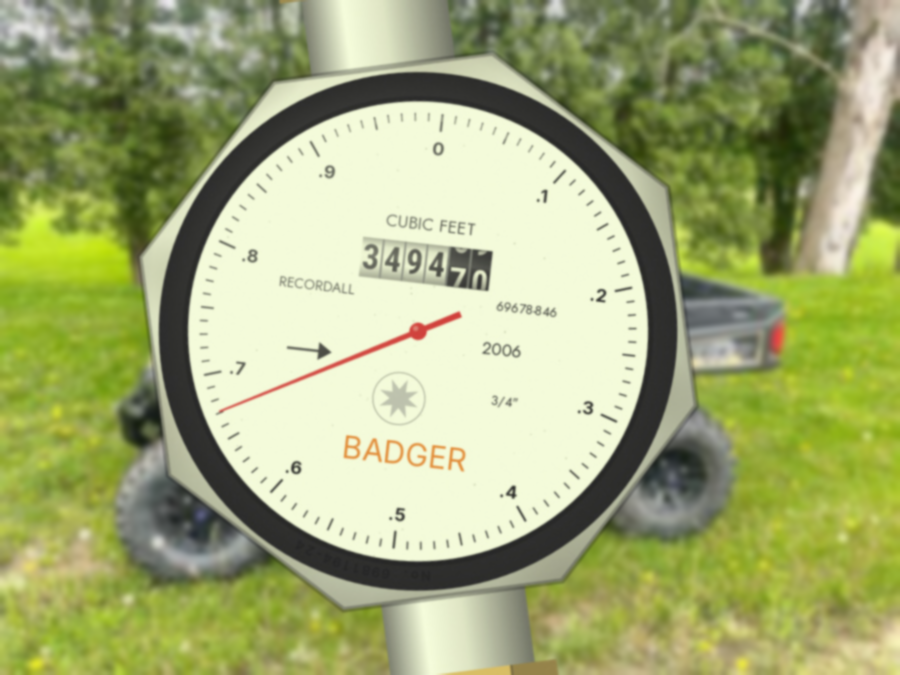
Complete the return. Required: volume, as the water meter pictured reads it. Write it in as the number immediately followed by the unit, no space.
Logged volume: 349469.67ft³
